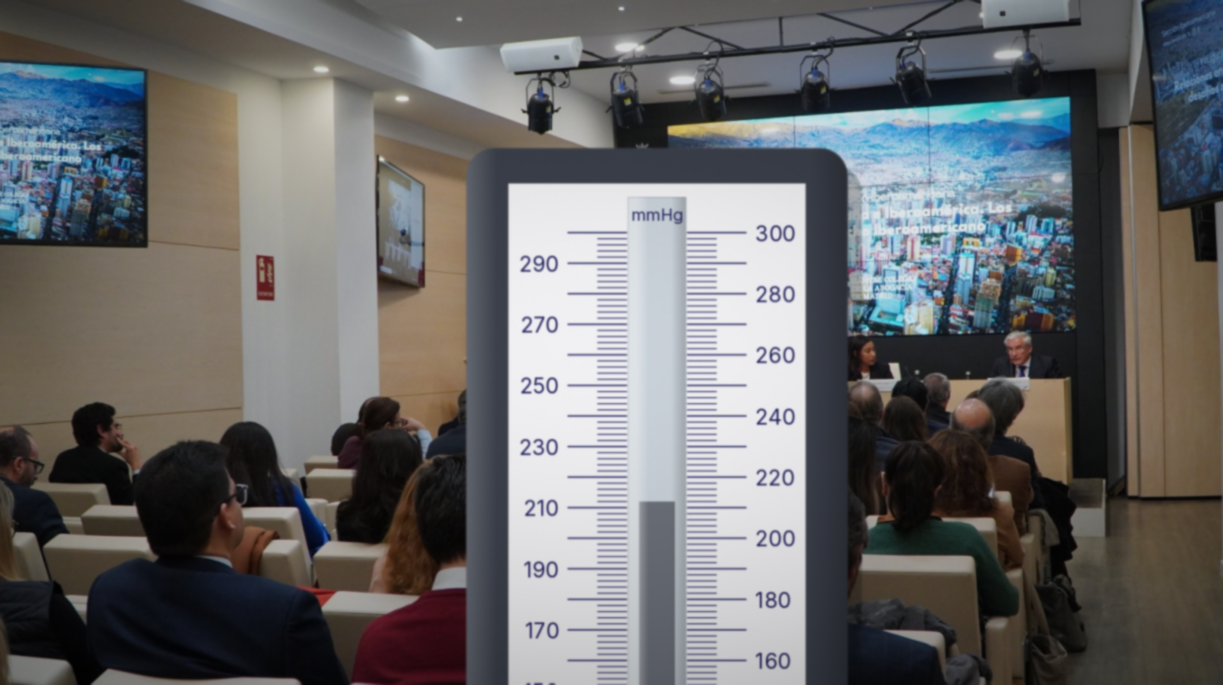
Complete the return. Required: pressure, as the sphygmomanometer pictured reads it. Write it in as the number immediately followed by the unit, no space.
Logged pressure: 212mmHg
